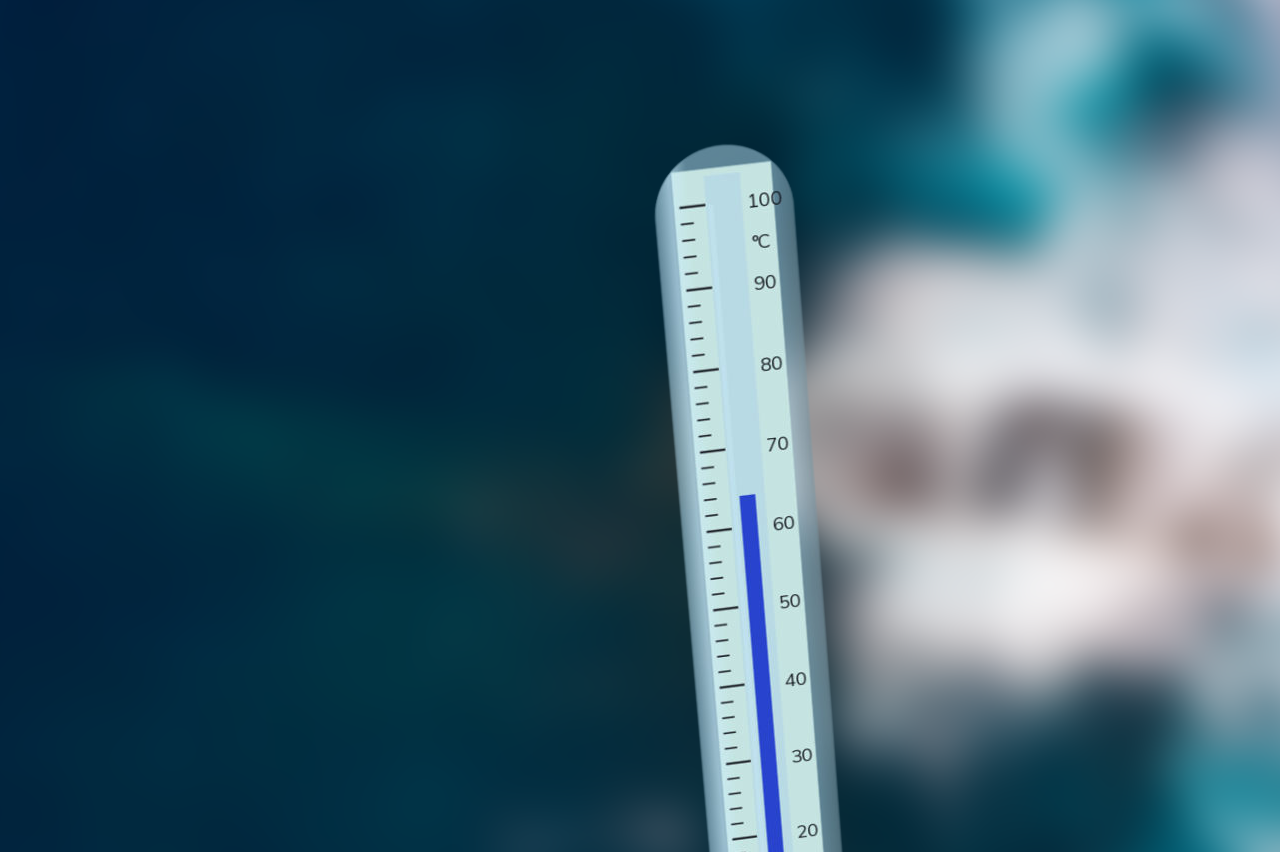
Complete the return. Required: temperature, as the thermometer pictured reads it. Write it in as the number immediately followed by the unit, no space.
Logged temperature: 64°C
